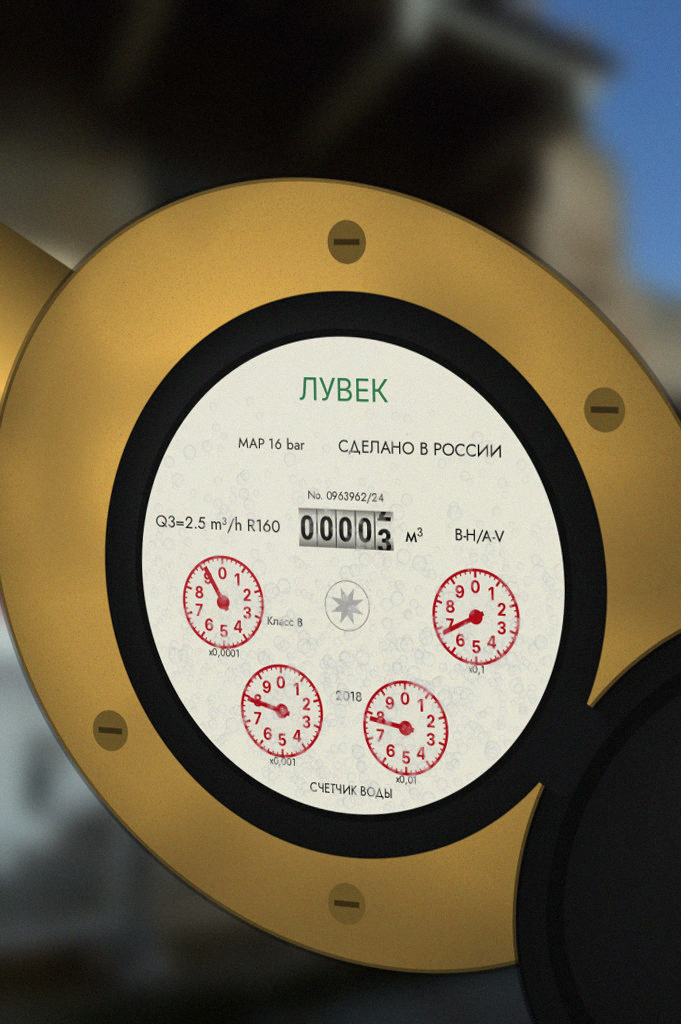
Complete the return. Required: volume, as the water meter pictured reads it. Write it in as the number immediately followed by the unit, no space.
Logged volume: 2.6779m³
